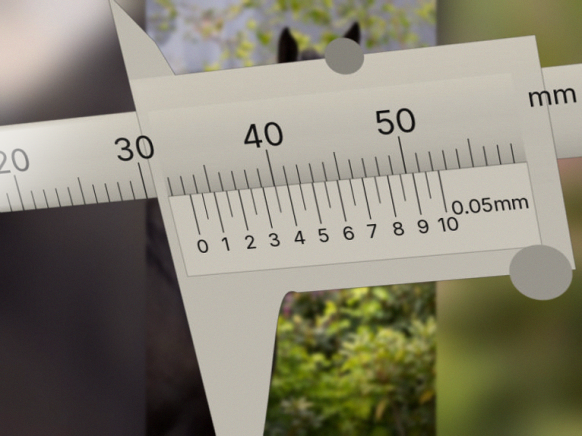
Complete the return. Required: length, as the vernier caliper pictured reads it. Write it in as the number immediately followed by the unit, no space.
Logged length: 33.4mm
